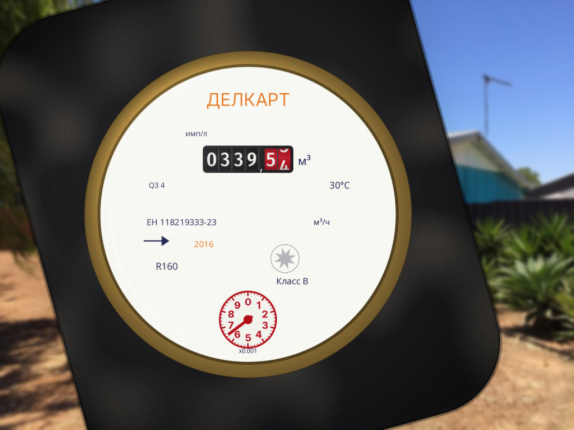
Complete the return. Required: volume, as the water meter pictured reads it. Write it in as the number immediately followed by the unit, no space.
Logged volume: 339.536m³
